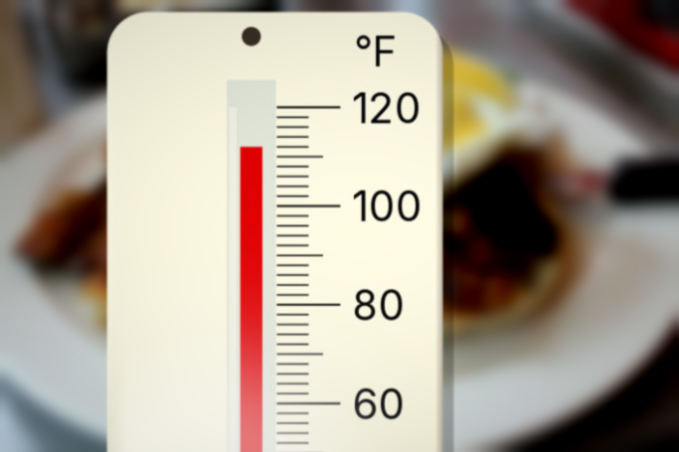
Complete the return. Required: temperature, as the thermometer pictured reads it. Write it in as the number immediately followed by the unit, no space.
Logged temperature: 112°F
